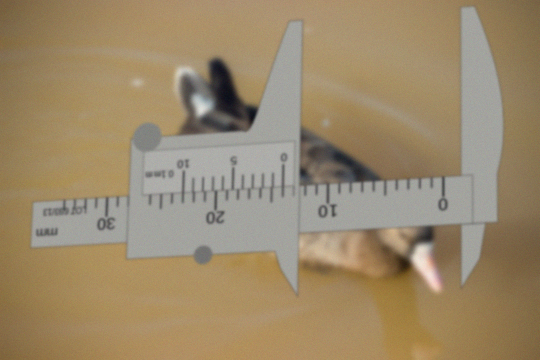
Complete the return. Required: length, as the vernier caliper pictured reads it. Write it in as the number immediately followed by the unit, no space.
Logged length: 14.0mm
